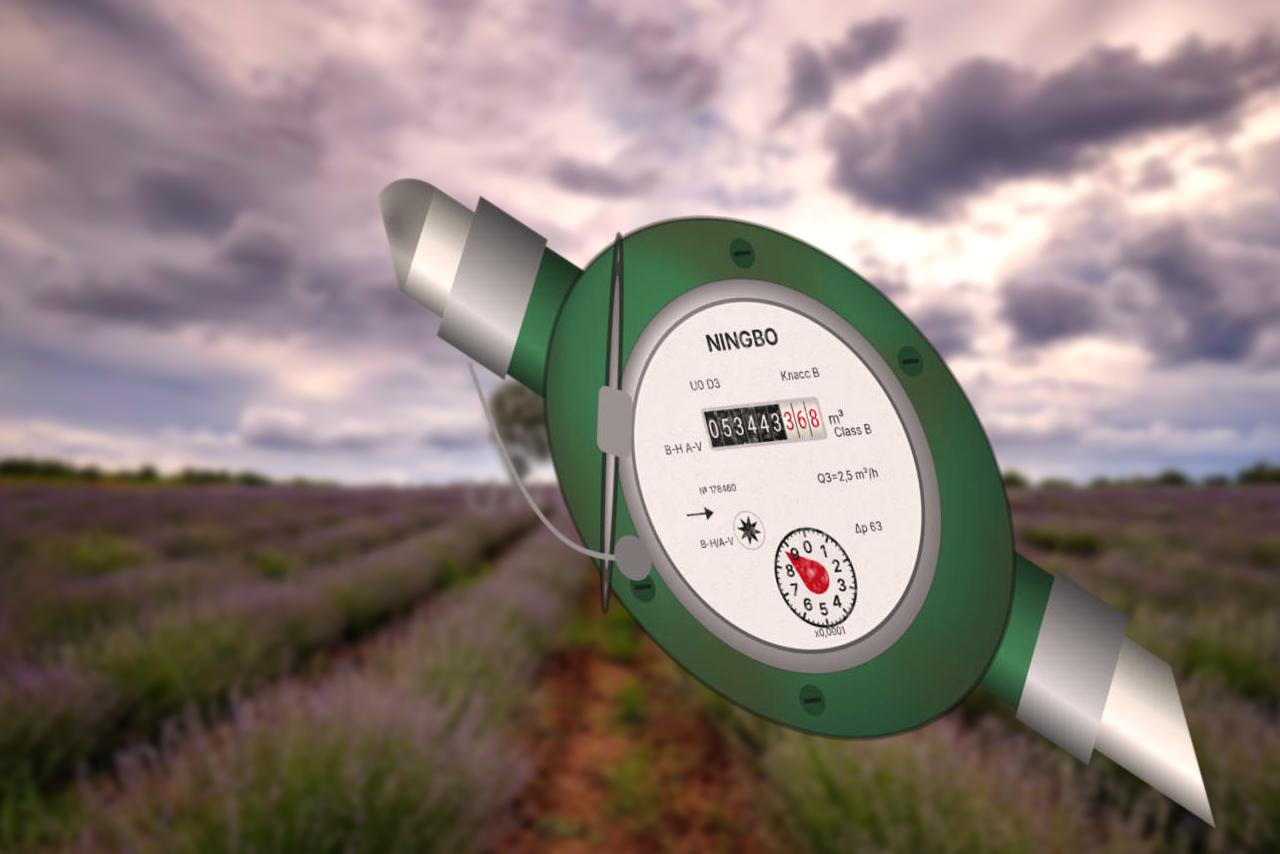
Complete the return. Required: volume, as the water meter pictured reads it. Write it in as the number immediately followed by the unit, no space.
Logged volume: 53443.3688m³
